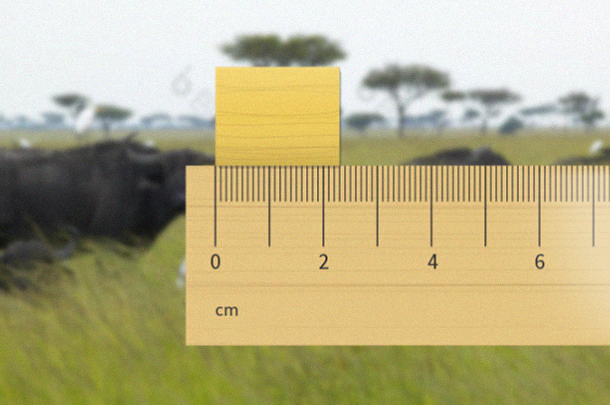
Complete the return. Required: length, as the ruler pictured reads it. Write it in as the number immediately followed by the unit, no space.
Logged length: 2.3cm
